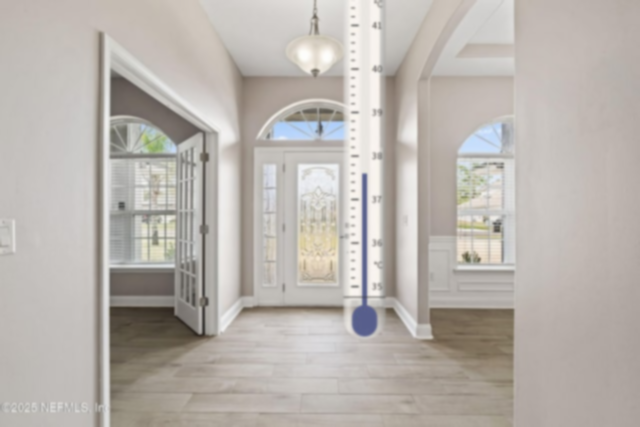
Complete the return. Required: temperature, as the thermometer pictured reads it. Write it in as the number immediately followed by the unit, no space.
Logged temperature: 37.6°C
